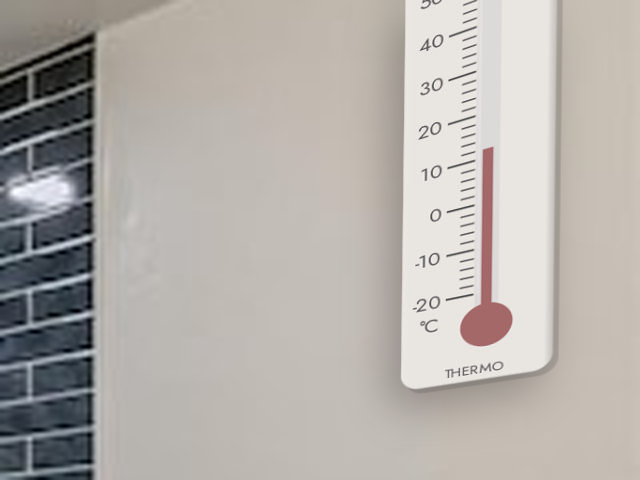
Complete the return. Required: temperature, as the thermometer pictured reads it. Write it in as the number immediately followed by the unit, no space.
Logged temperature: 12°C
